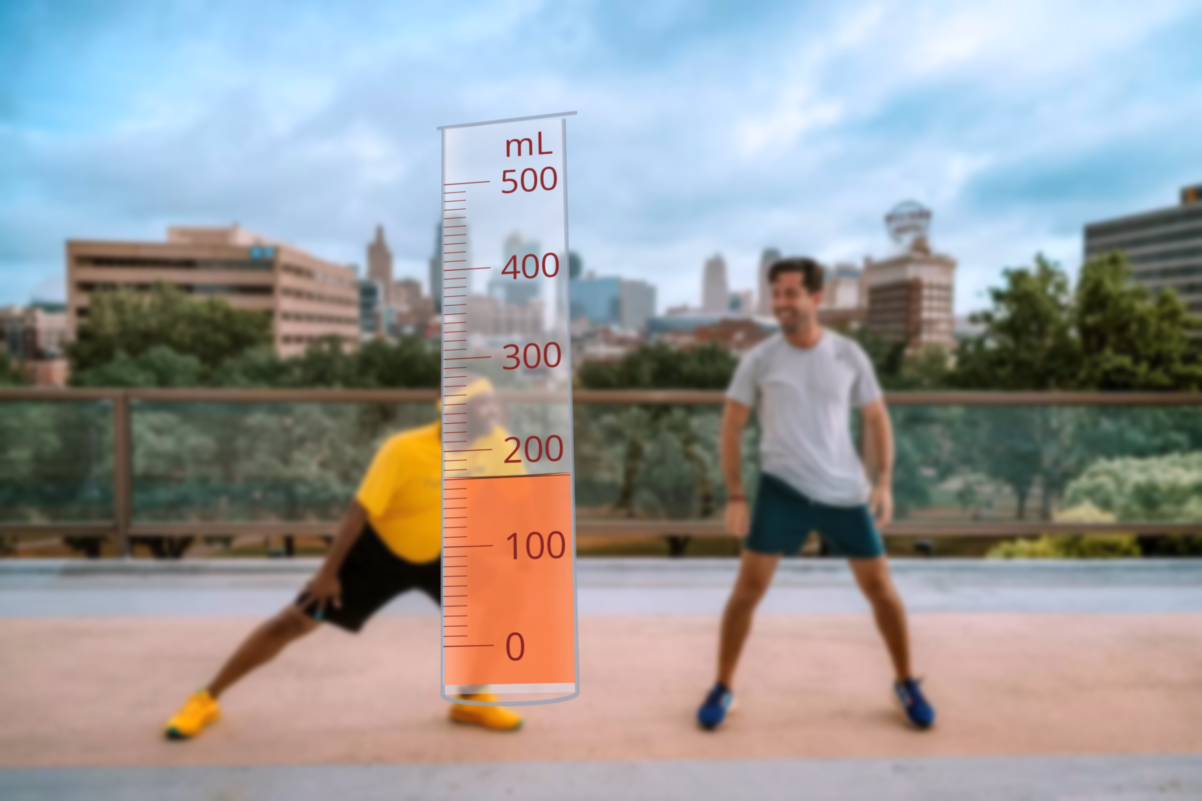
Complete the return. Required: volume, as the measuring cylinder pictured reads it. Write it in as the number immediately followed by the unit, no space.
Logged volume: 170mL
